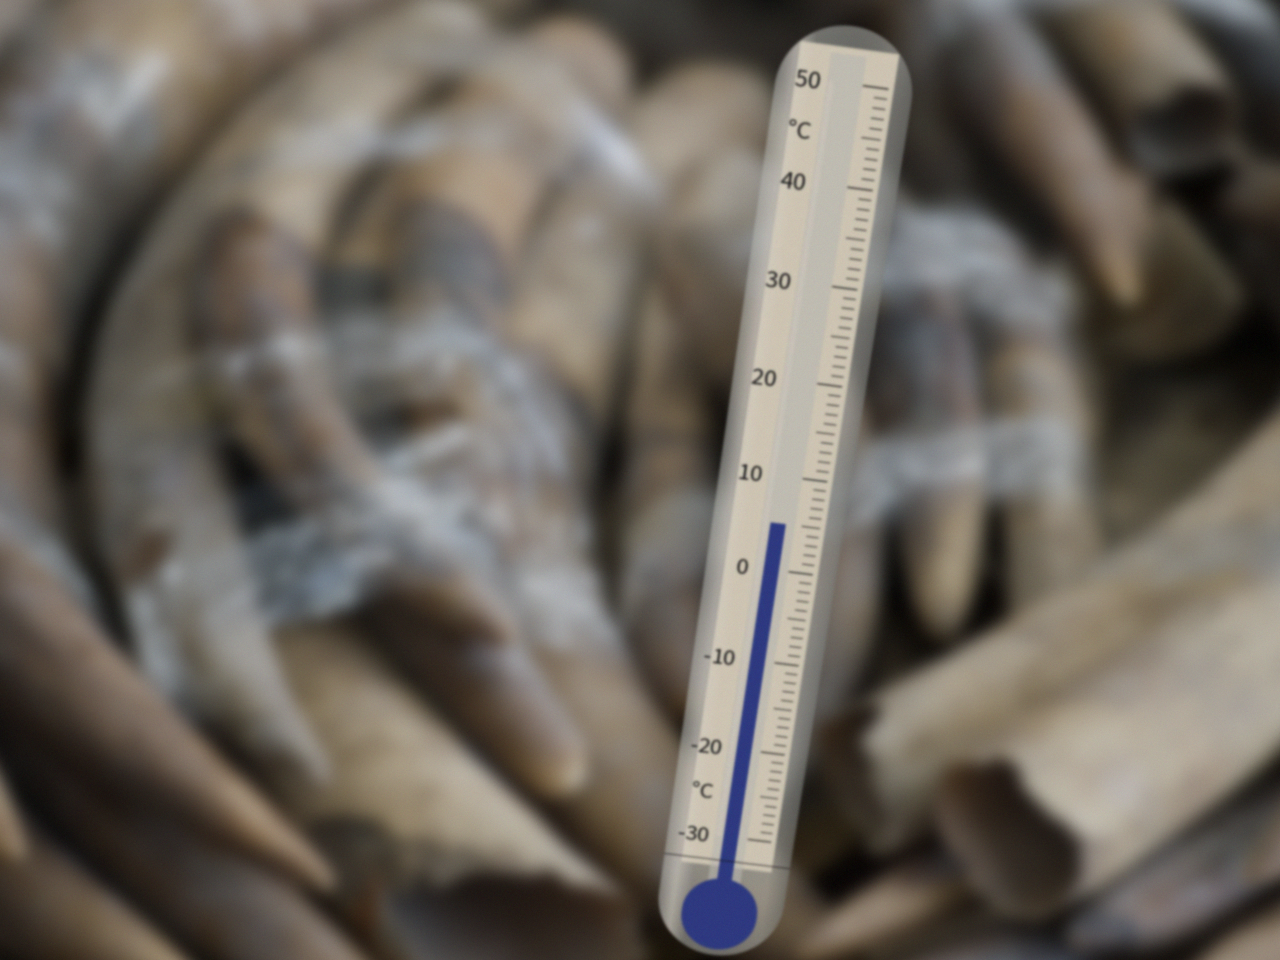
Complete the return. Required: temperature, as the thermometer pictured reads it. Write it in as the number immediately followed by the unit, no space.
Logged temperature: 5°C
